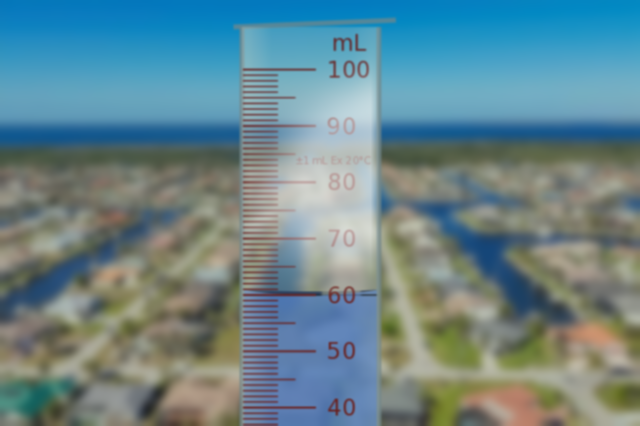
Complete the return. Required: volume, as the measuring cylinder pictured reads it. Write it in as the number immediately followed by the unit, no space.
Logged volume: 60mL
